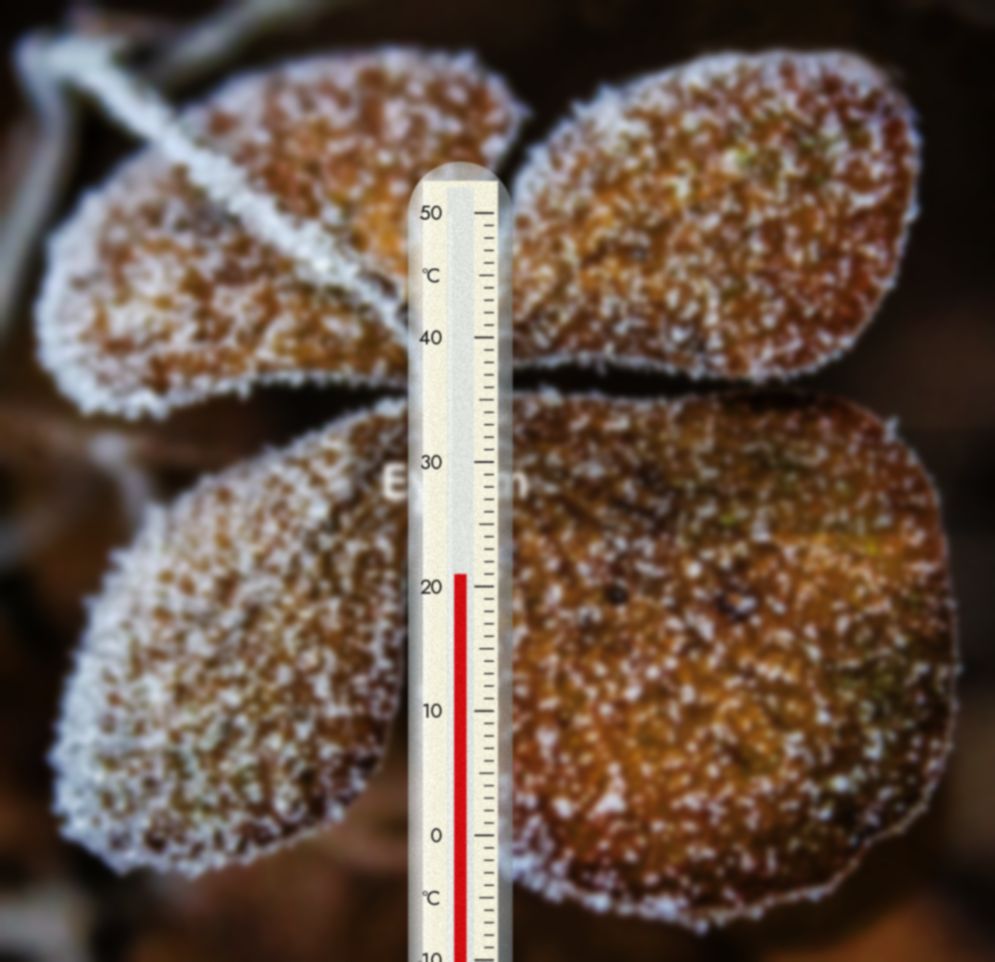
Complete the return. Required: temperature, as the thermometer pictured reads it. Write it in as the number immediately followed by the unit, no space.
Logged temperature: 21°C
